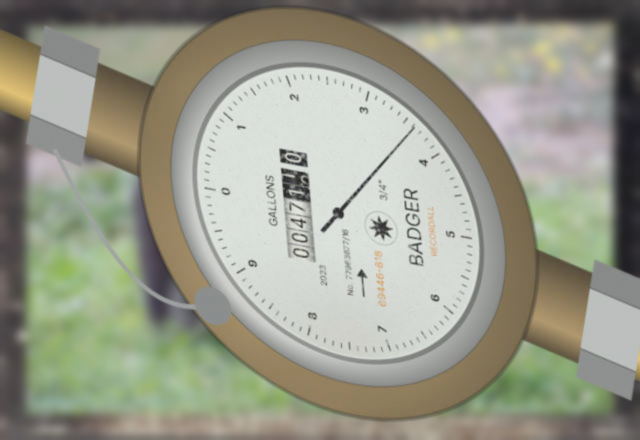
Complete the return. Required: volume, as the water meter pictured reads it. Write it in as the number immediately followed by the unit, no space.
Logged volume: 47113.6gal
